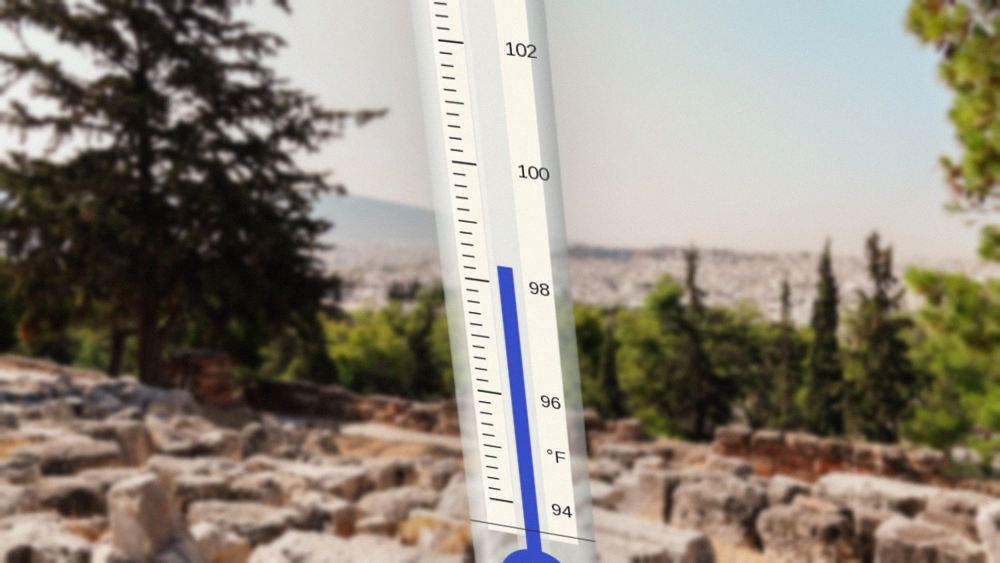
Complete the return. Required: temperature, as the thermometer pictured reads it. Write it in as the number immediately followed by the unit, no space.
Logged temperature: 98.3°F
